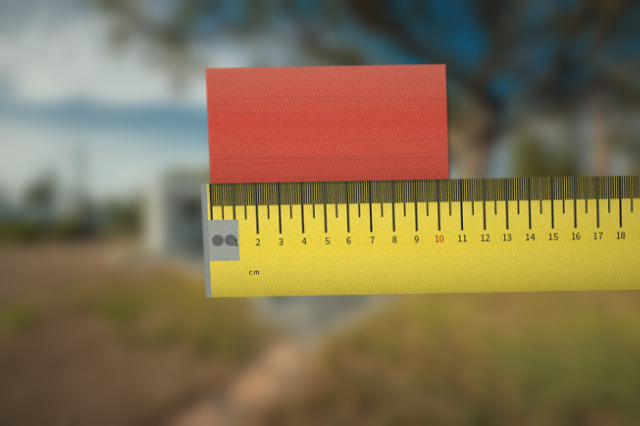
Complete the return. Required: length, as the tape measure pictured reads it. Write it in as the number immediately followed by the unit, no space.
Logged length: 10.5cm
